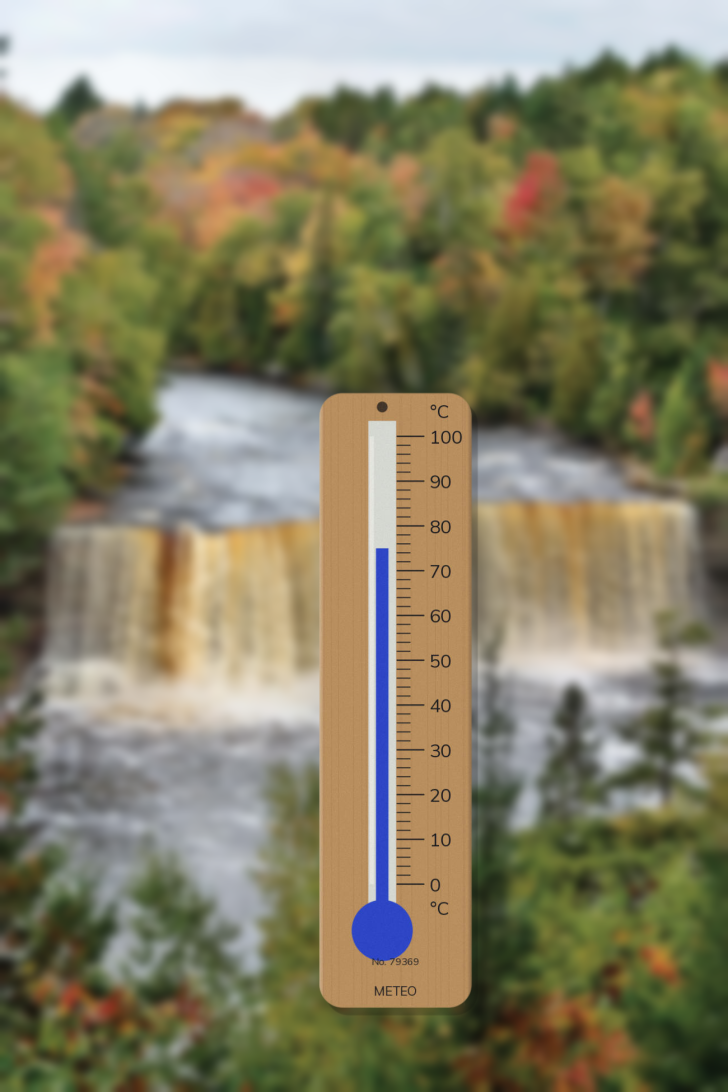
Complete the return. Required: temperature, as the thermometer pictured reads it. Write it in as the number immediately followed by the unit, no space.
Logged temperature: 75°C
